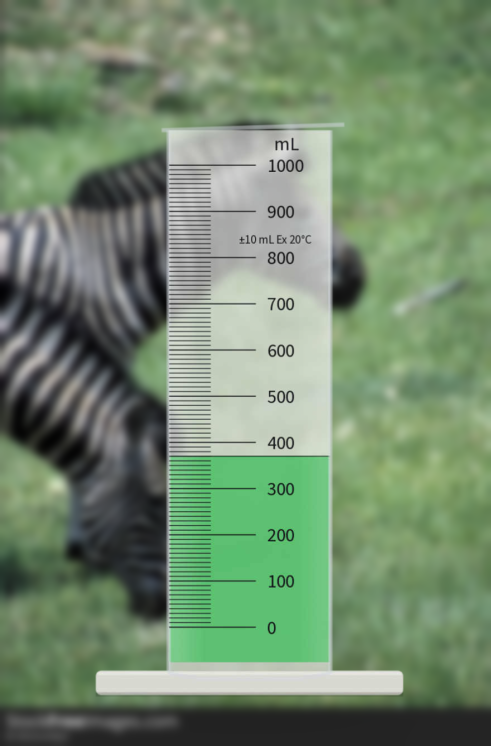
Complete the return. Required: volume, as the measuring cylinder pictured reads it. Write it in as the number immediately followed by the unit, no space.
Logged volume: 370mL
